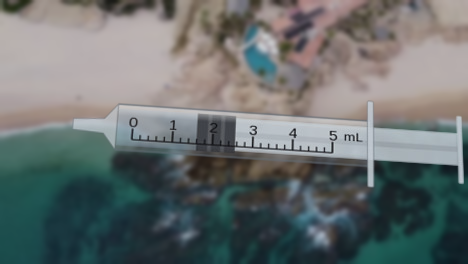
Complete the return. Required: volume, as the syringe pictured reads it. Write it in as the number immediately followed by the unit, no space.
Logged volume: 1.6mL
